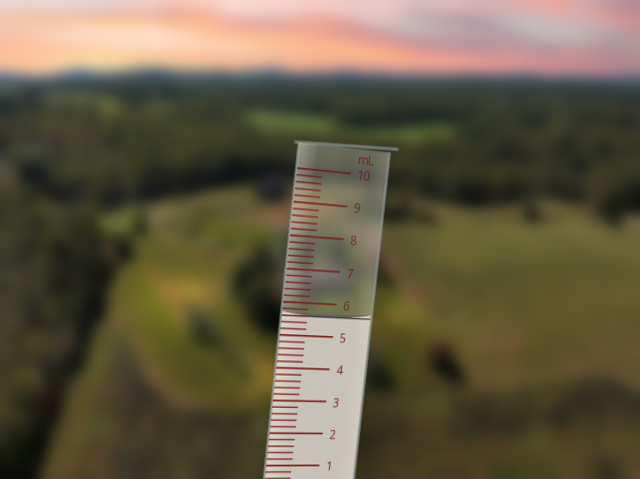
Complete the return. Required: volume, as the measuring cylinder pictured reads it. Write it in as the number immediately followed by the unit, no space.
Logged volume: 5.6mL
